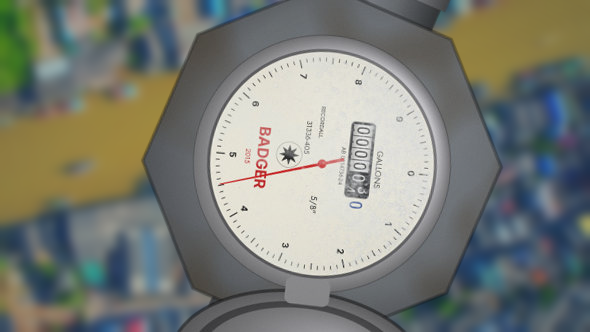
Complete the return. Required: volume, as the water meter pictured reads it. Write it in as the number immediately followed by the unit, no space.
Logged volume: 34.5gal
